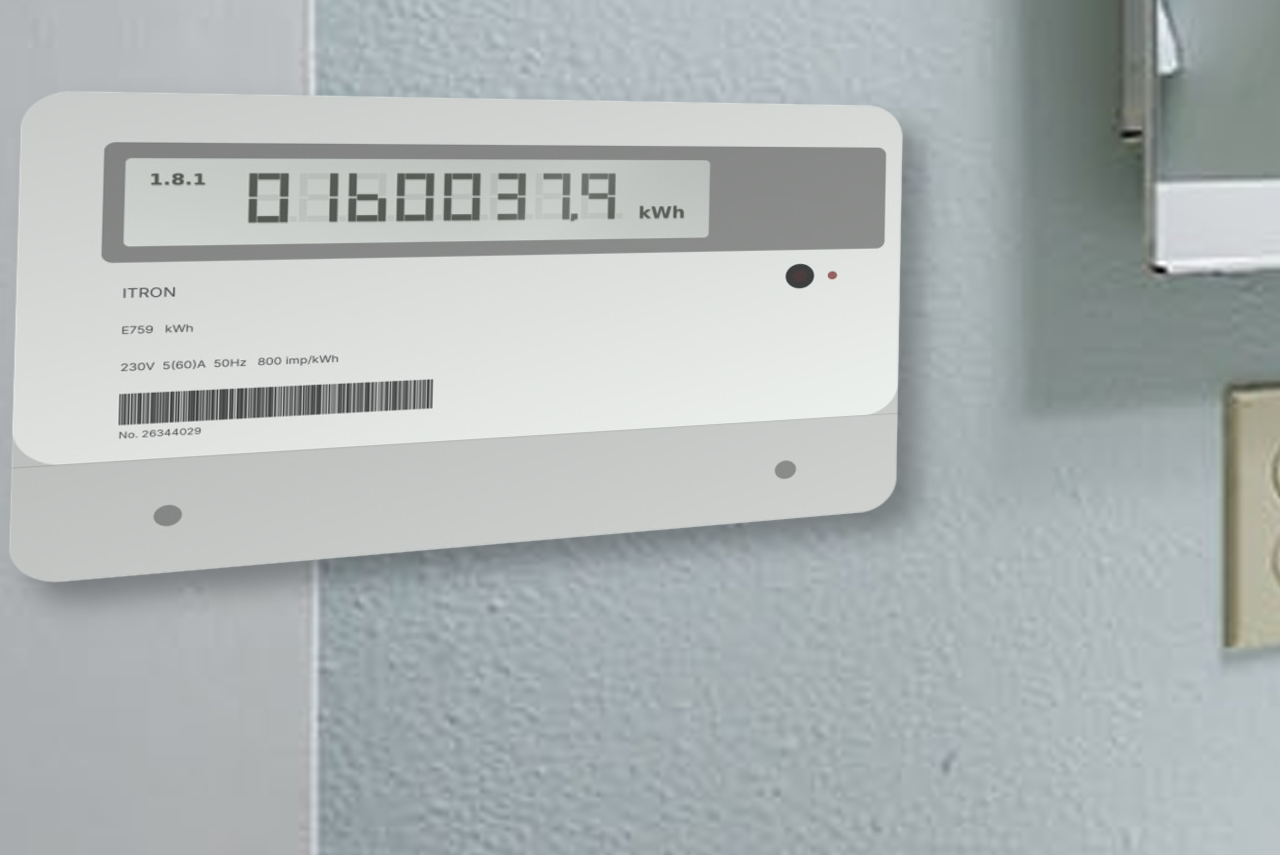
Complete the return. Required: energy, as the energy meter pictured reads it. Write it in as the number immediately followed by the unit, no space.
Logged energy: 160037.9kWh
